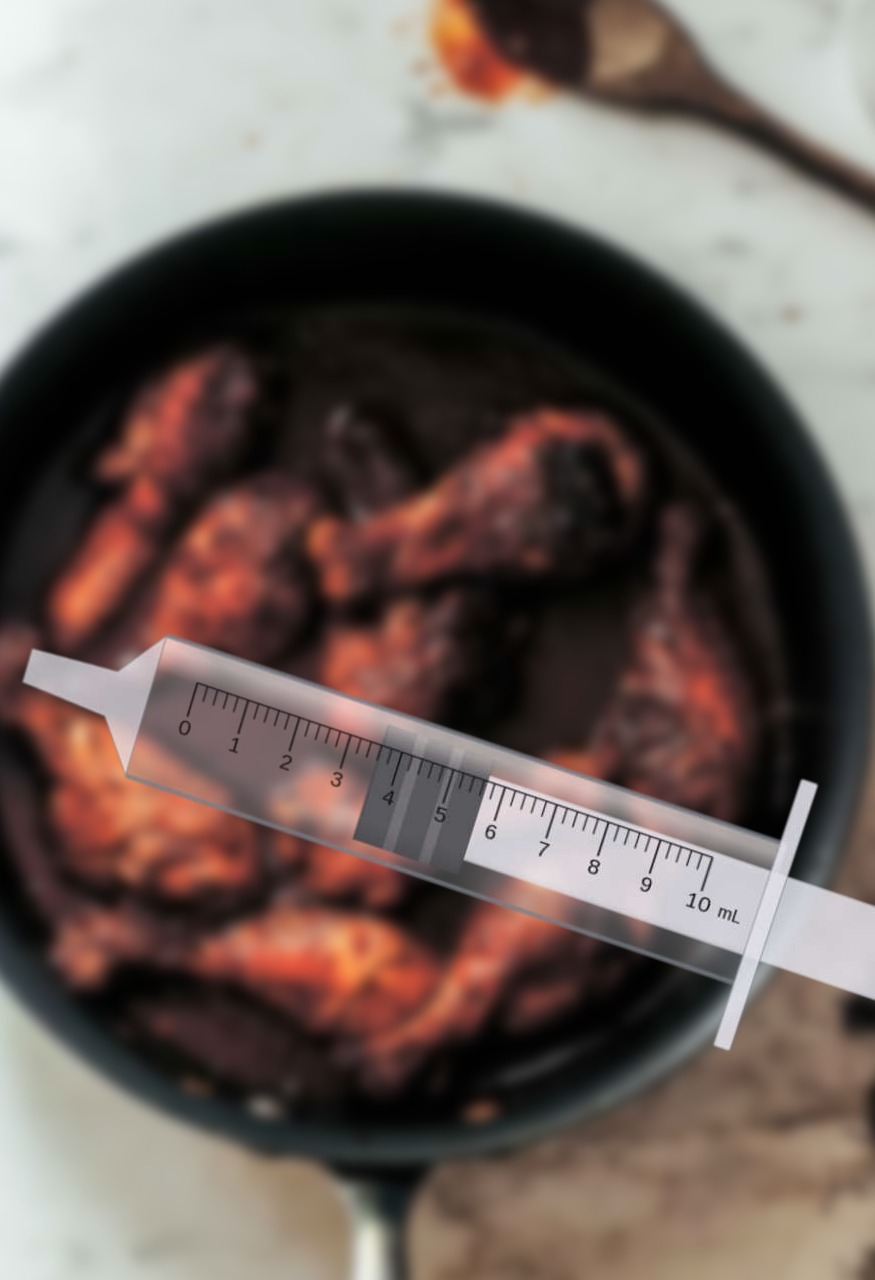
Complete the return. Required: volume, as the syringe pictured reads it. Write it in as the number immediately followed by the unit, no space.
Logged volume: 3.6mL
